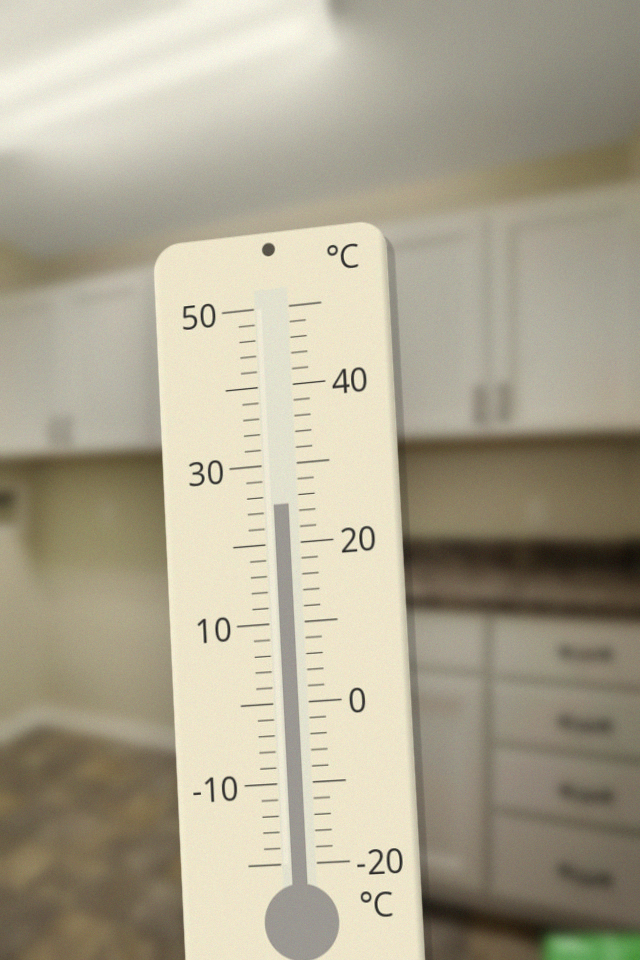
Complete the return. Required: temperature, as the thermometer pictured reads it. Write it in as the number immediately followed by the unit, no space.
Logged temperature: 25°C
